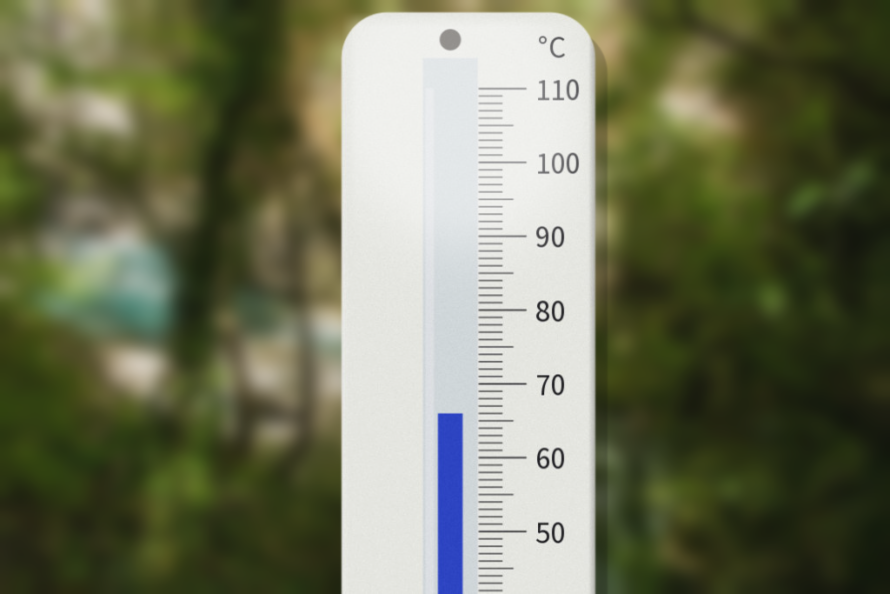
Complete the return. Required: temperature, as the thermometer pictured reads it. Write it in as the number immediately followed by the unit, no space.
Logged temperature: 66°C
